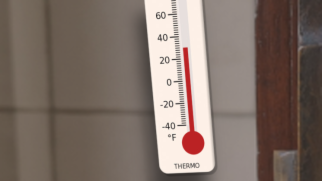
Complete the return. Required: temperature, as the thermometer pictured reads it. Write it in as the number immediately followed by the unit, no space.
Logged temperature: 30°F
